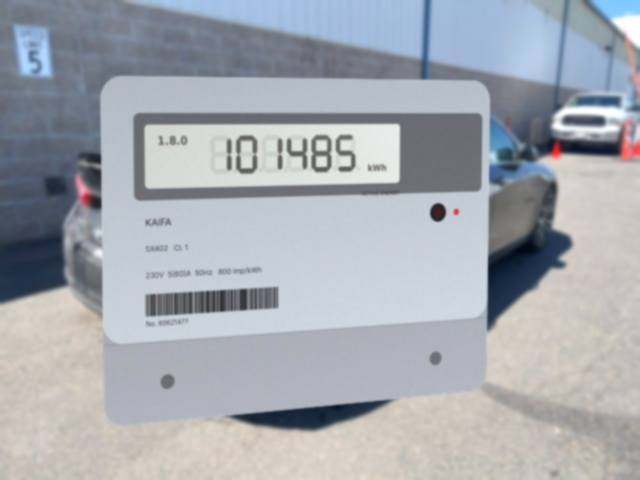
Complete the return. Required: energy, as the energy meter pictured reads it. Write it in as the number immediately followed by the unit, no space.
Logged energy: 101485kWh
